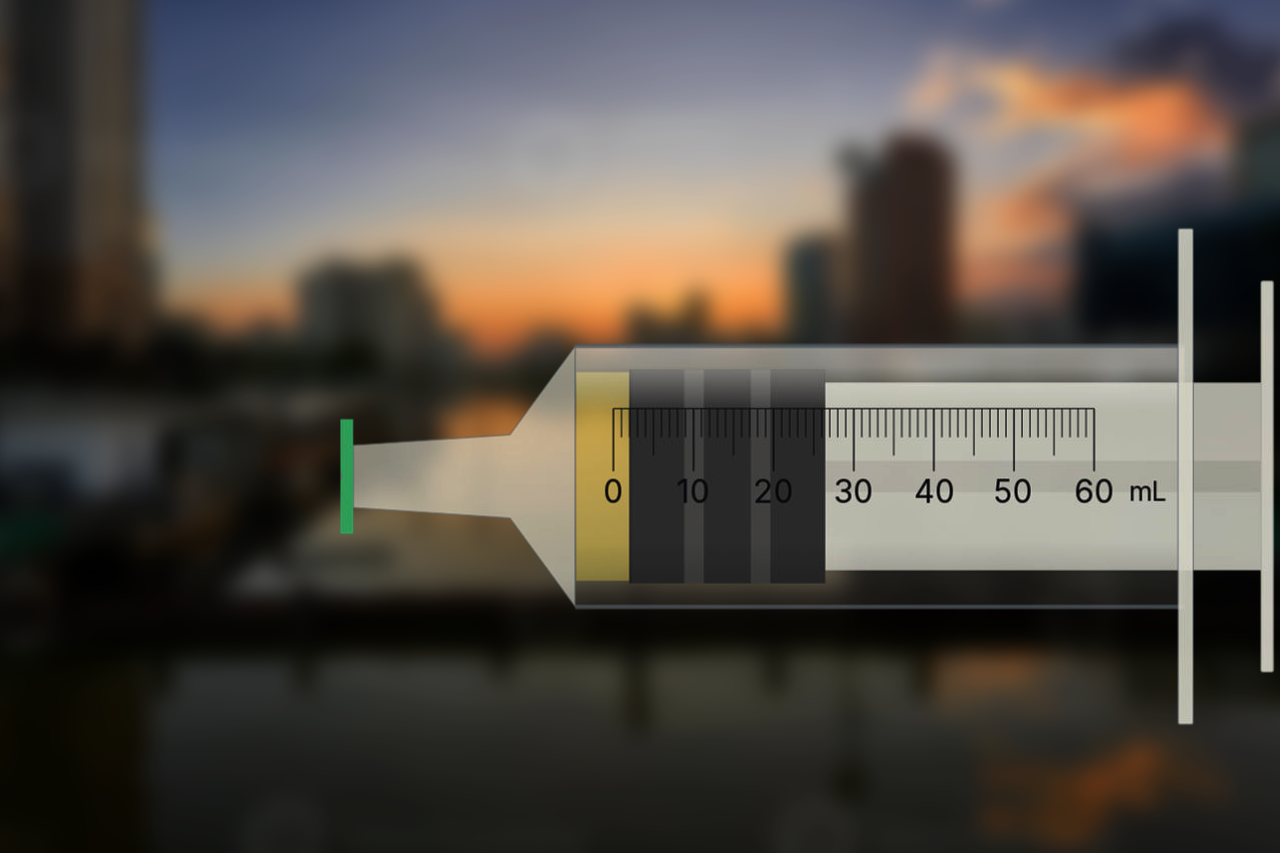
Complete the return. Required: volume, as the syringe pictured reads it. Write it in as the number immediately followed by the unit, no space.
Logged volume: 2mL
